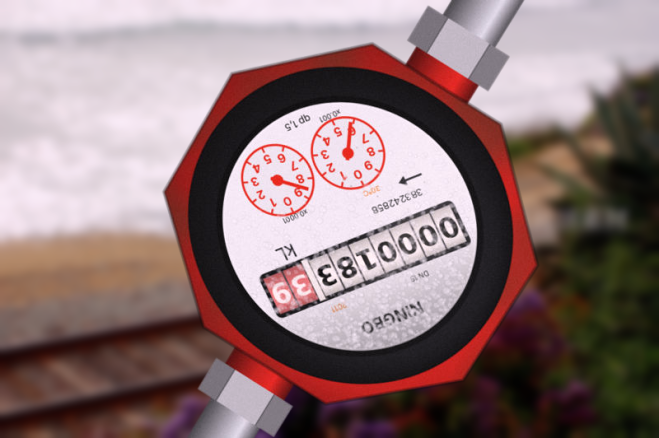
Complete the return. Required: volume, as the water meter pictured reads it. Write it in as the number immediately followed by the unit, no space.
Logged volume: 183.3958kL
